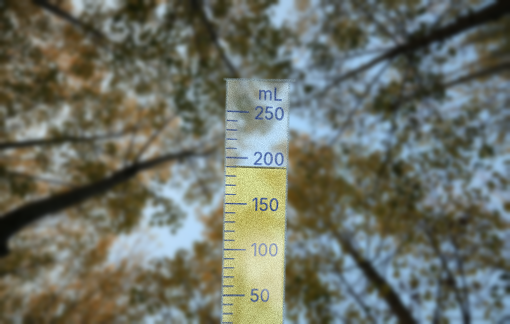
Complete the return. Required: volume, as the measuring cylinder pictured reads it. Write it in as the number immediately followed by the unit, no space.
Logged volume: 190mL
